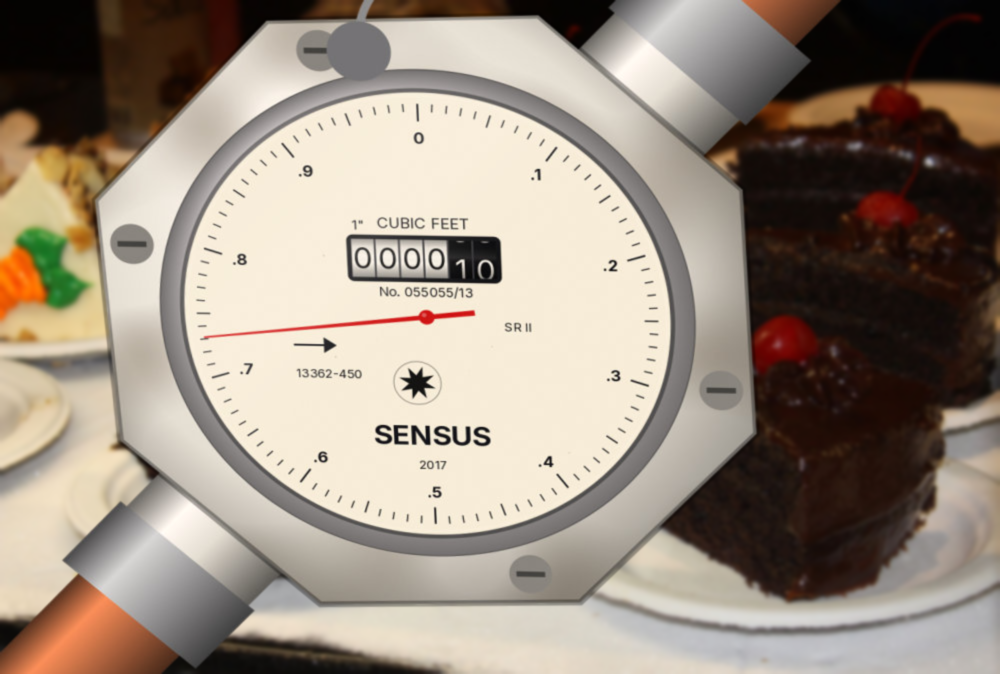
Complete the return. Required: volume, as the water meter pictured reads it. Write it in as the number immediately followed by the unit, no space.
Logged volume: 9.73ft³
